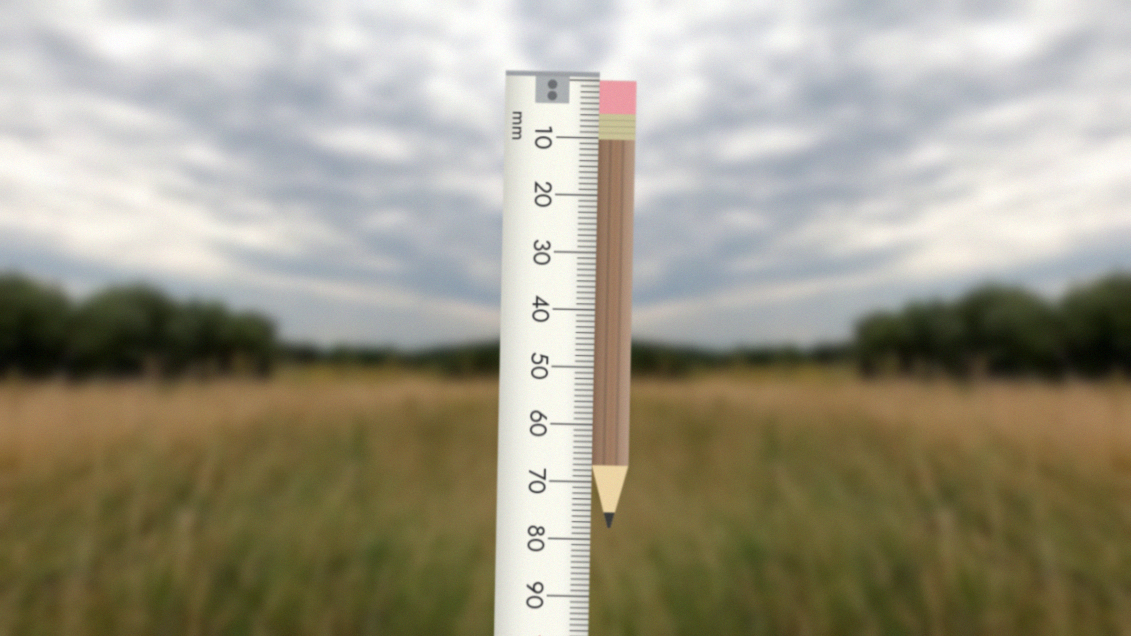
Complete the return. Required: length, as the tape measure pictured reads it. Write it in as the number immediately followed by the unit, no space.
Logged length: 78mm
